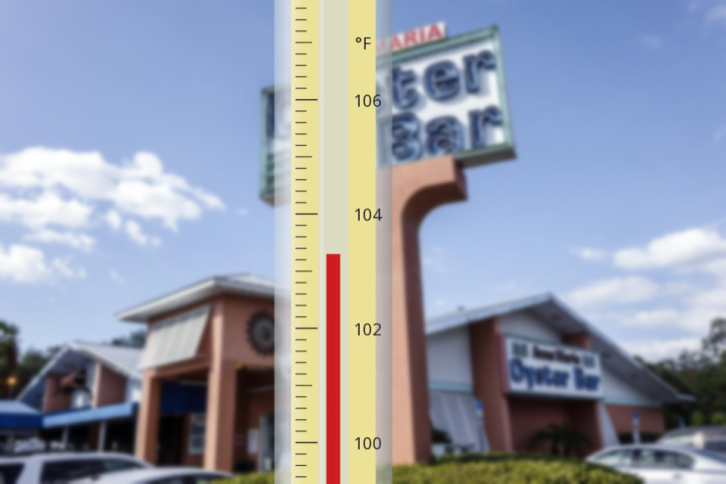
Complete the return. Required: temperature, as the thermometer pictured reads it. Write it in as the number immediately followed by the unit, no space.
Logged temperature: 103.3°F
